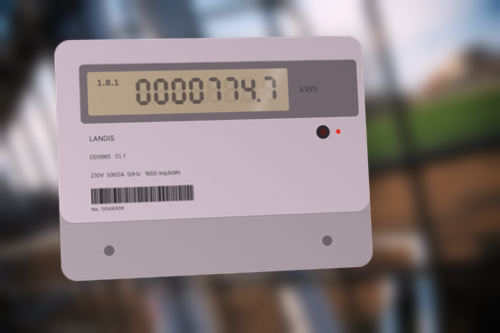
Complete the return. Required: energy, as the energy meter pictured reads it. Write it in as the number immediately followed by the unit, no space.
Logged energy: 774.7kWh
